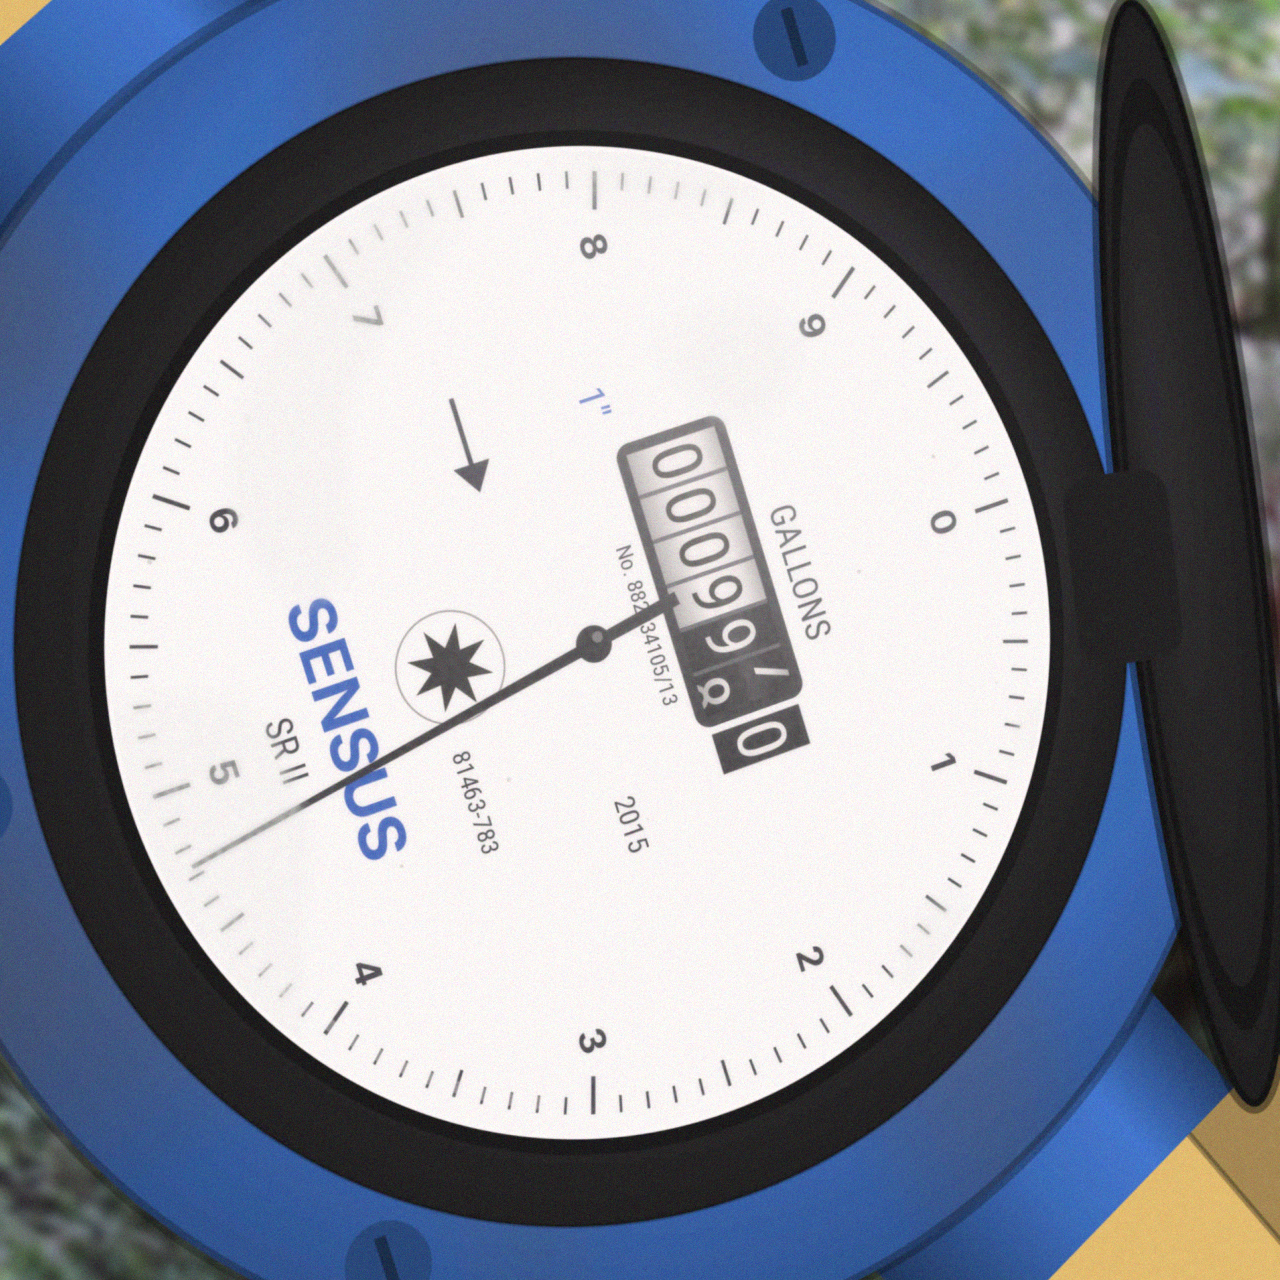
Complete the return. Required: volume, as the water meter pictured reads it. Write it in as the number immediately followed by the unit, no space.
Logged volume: 9974.7gal
